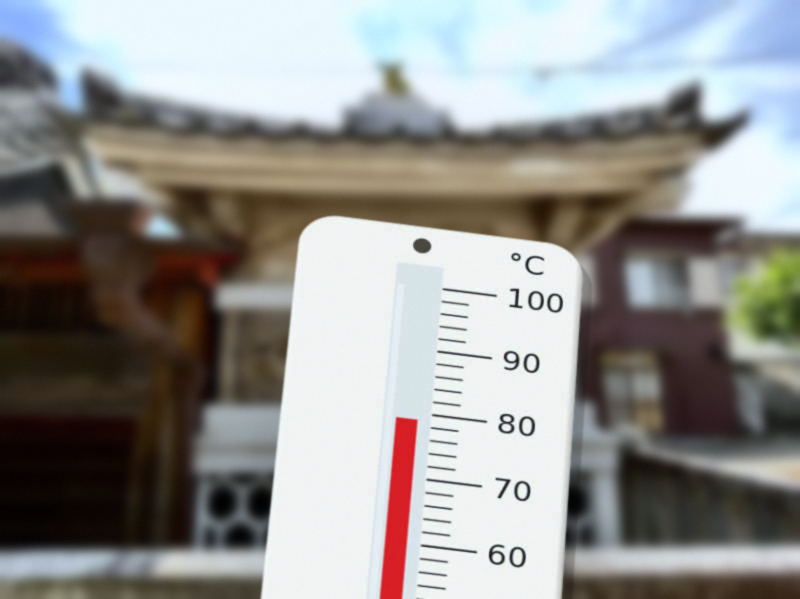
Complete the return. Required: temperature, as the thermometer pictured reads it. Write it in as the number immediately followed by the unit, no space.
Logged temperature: 79°C
